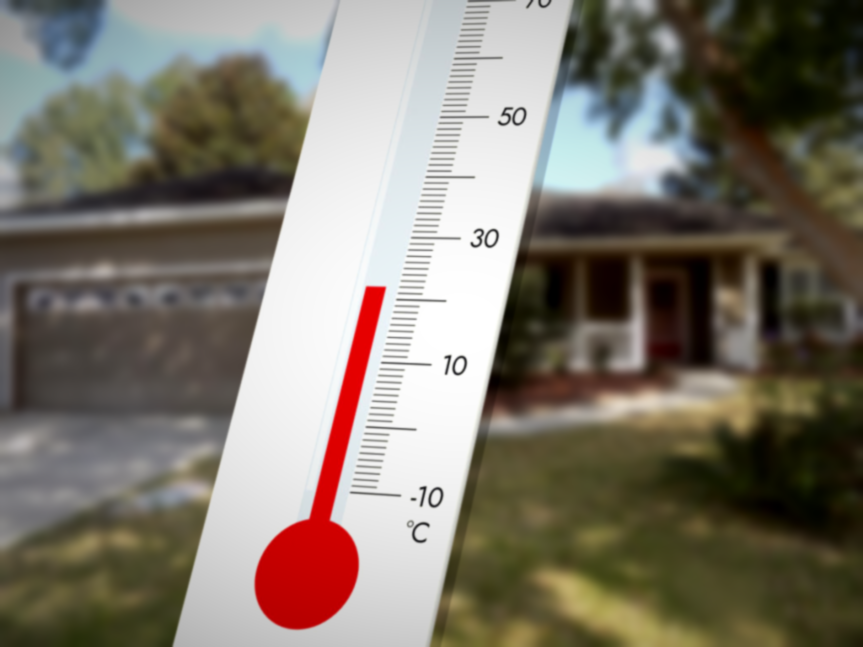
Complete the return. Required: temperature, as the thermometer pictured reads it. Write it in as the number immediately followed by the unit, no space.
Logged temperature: 22°C
